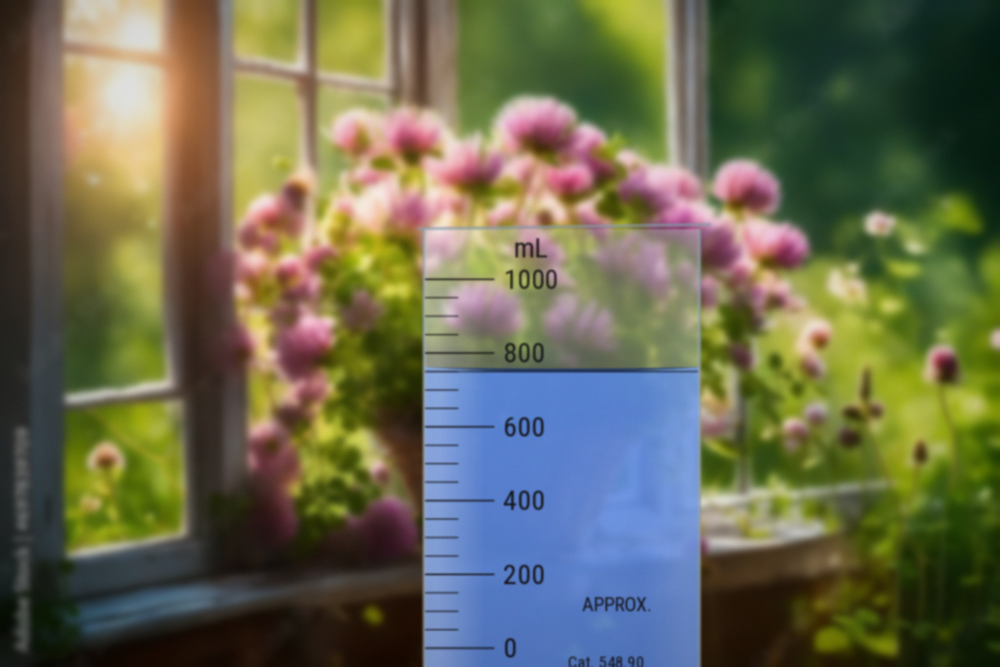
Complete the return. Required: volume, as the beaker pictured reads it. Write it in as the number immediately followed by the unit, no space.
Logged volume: 750mL
